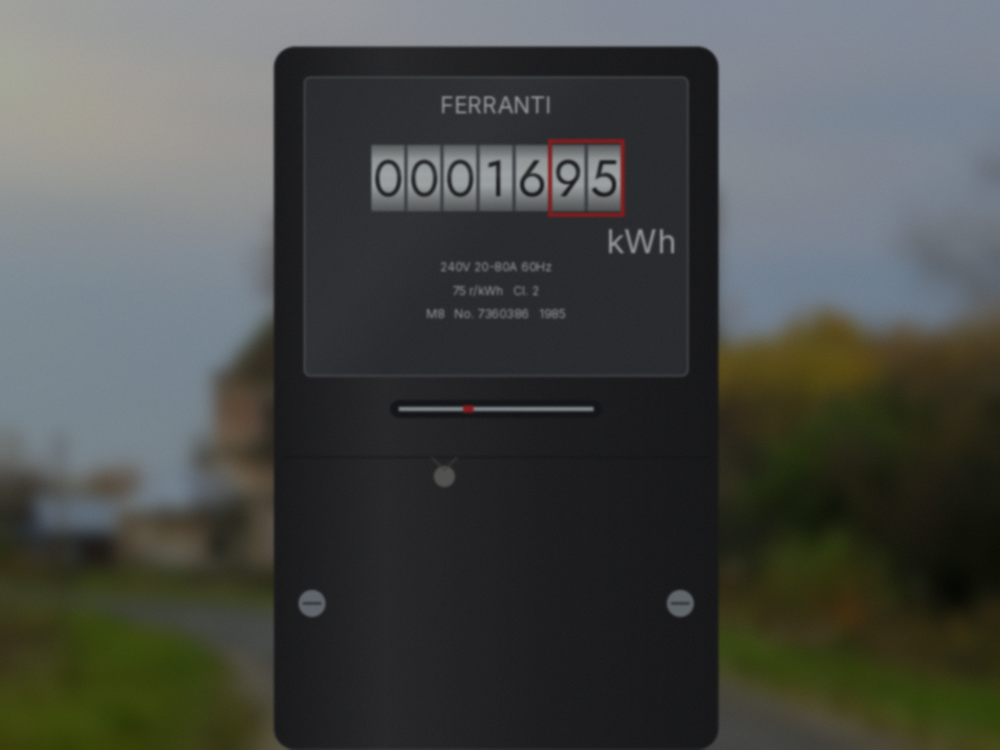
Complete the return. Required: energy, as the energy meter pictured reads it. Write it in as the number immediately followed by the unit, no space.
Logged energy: 16.95kWh
